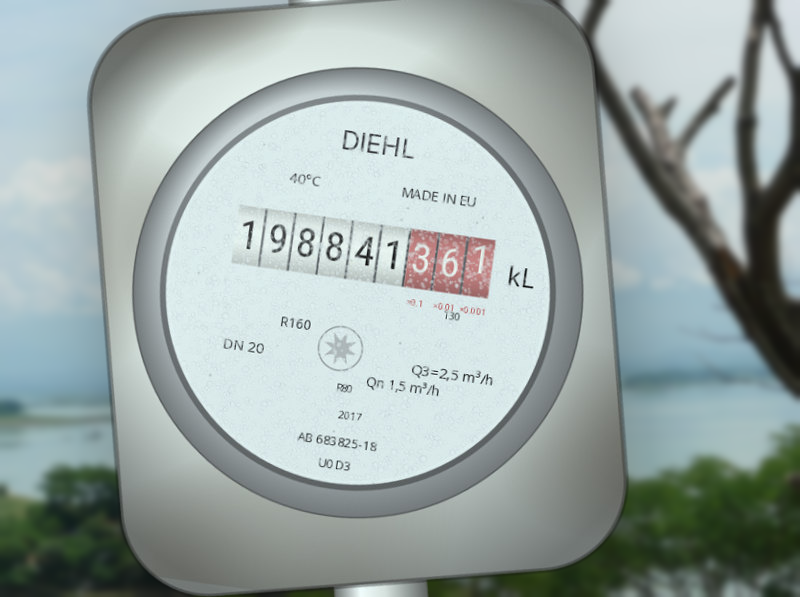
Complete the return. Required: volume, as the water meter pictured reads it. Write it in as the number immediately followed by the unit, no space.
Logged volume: 198841.361kL
